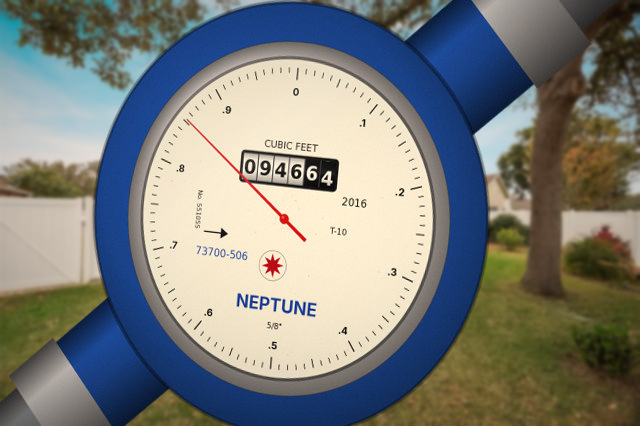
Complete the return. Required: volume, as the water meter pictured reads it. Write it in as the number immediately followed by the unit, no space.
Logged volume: 94663.85ft³
